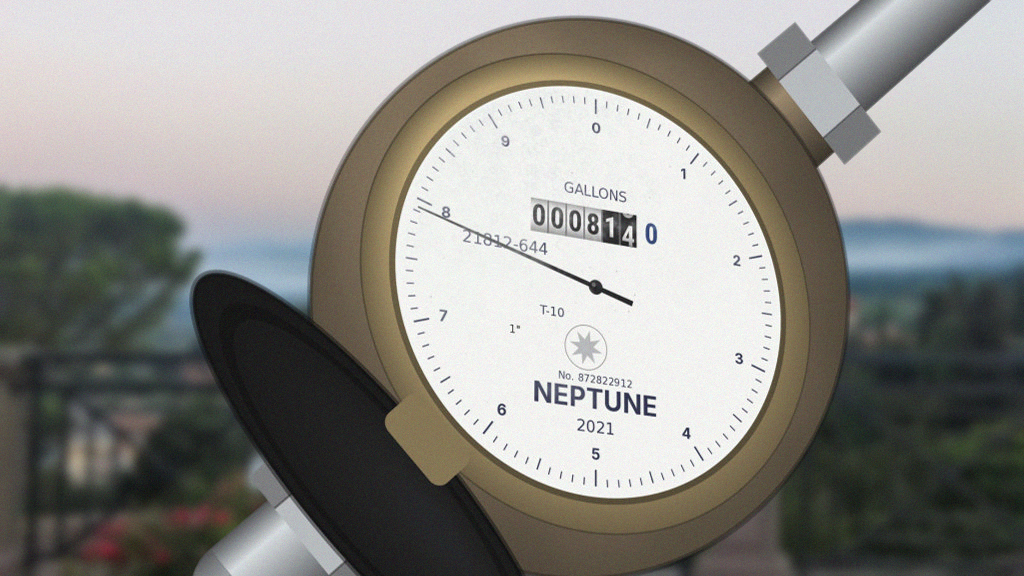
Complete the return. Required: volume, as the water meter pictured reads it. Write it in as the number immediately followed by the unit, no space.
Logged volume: 8137.9gal
